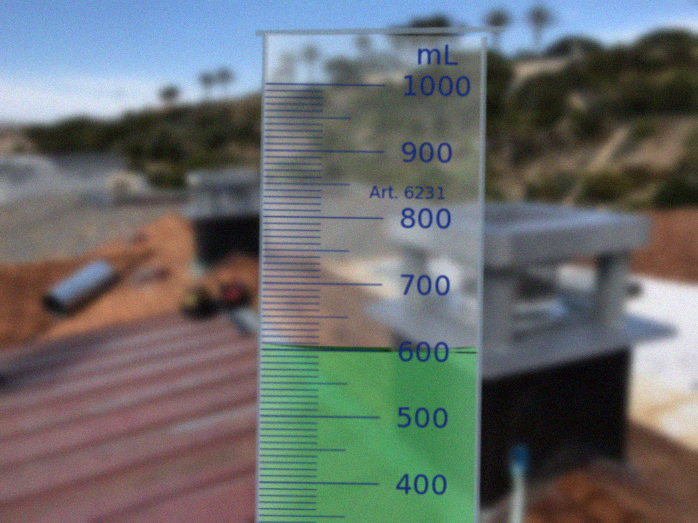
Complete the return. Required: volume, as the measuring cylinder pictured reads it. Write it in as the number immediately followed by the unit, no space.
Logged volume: 600mL
